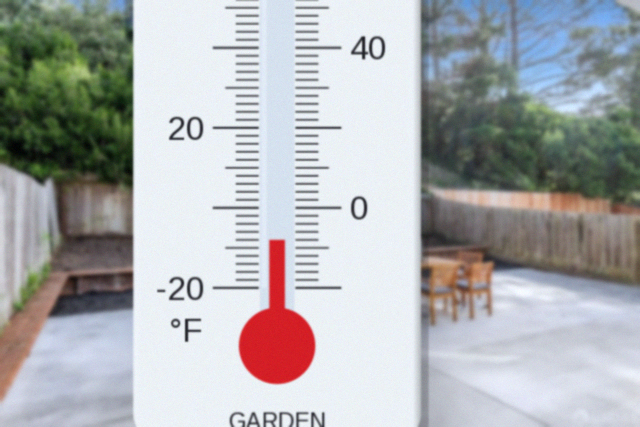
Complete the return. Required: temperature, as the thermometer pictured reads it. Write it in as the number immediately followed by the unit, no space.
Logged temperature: -8°F
